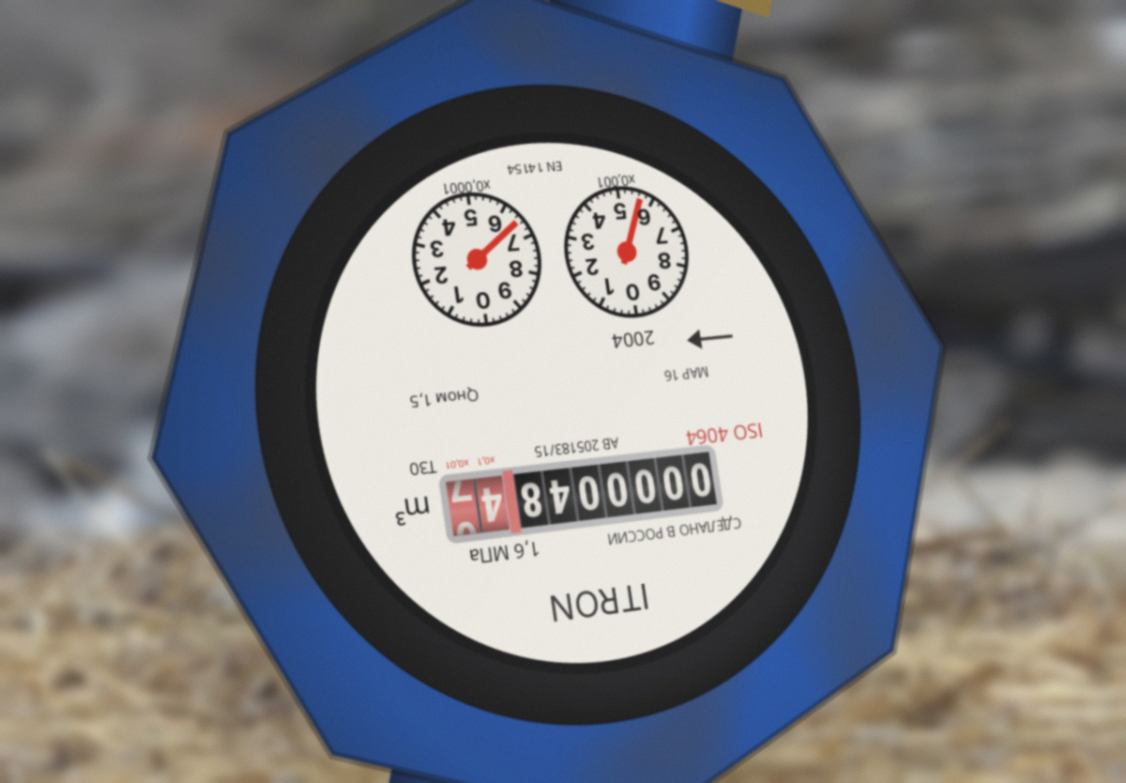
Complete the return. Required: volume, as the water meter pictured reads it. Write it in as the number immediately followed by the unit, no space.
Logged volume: 48.4656m³
